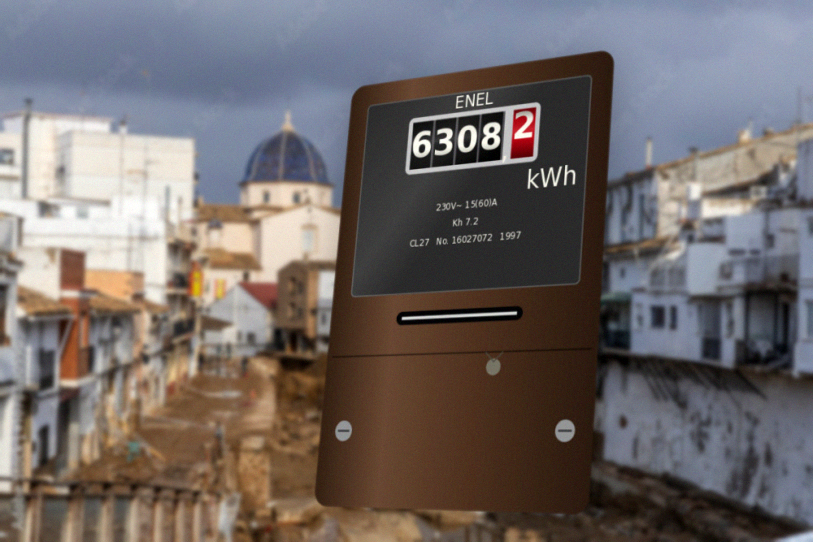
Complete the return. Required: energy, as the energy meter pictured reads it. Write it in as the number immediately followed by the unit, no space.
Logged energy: 6308.2kWh
